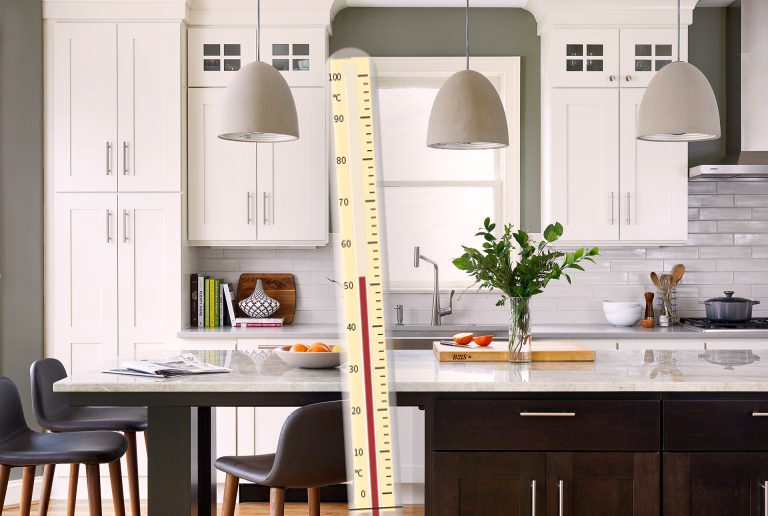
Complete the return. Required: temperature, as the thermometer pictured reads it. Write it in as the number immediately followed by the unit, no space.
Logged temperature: 52°C
